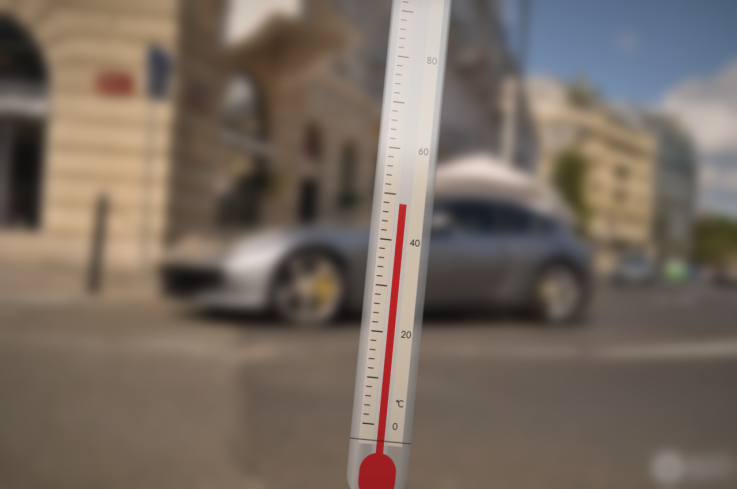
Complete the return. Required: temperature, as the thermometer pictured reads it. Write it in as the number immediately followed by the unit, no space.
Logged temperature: 48°C
